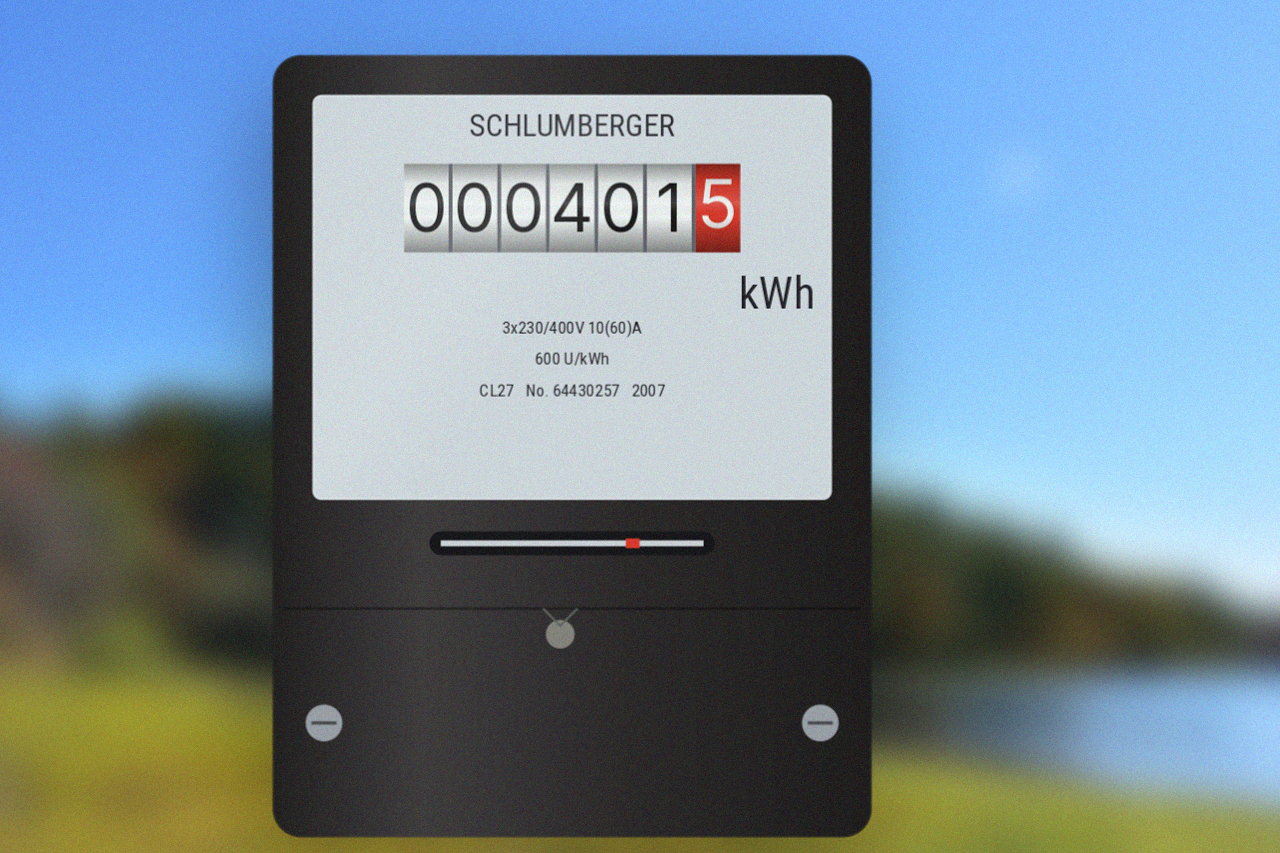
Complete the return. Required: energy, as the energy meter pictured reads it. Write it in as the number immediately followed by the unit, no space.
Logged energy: 401.5kWh
